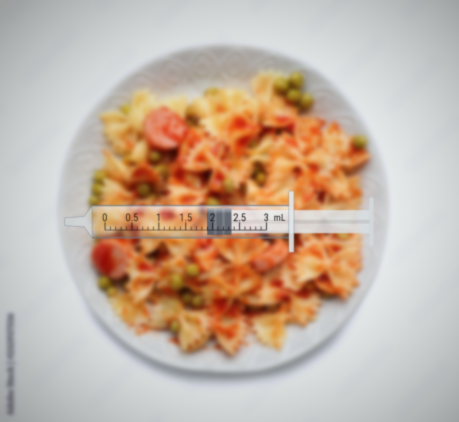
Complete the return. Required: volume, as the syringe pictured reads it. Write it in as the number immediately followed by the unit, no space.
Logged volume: 1.9mL
